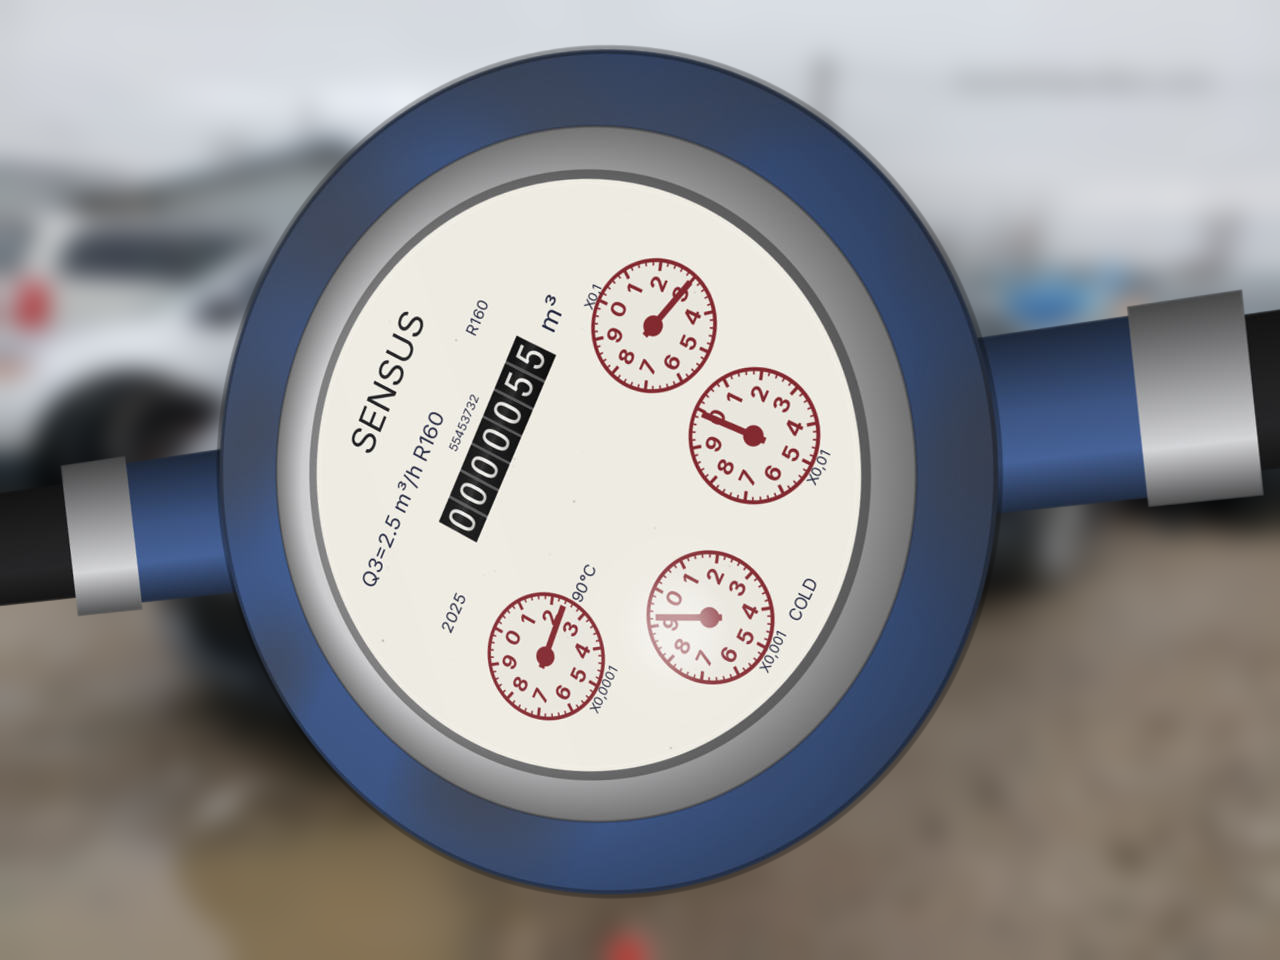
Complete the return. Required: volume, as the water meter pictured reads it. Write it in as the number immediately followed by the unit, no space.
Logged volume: 55.2992m³
